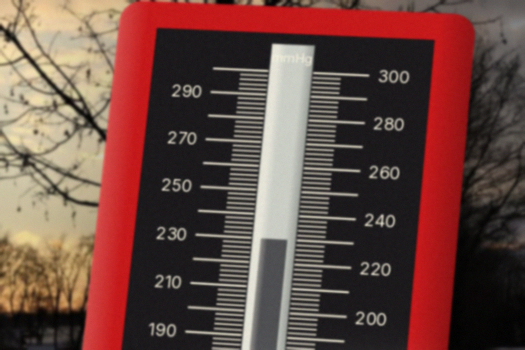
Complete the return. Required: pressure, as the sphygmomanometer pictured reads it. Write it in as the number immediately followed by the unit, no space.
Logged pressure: 230mmHg
